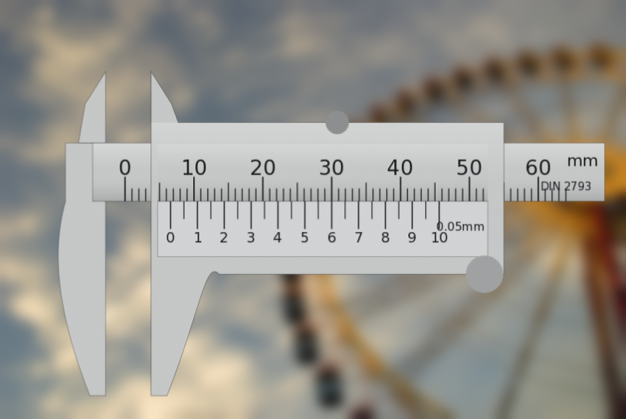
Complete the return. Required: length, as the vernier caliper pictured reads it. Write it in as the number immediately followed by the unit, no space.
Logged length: 6.6mm
